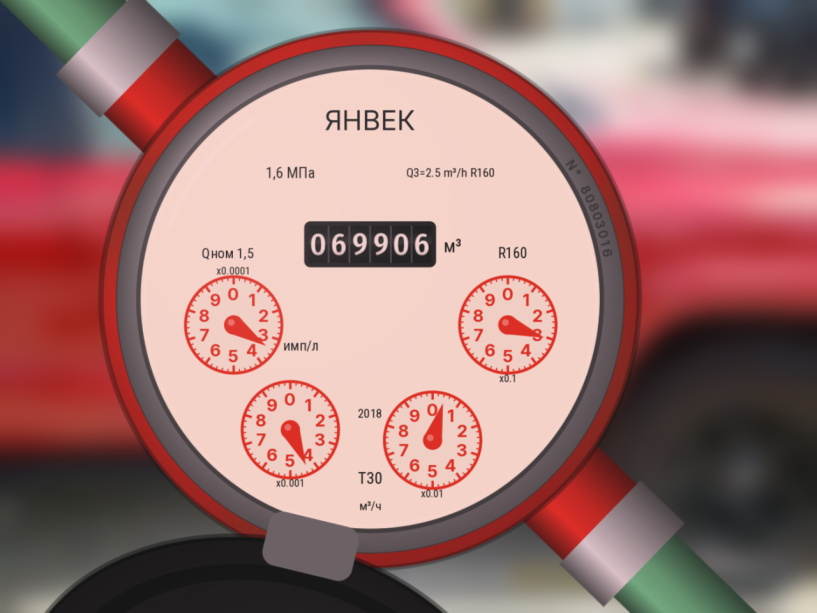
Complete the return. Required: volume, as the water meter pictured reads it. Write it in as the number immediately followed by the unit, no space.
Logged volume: 69906.3043m³
